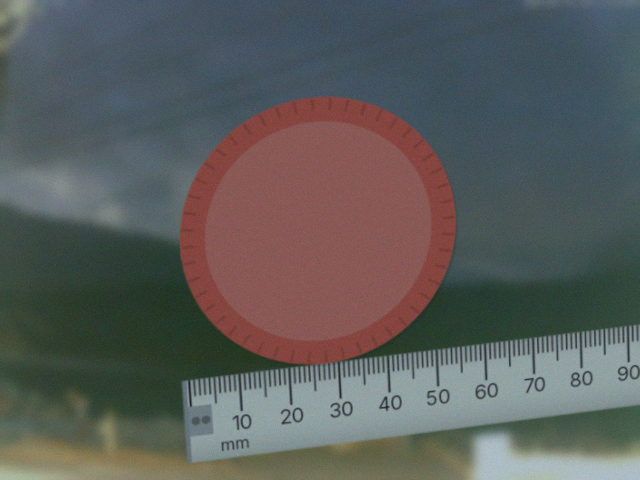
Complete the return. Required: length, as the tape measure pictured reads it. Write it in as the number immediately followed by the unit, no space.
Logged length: 55mm
